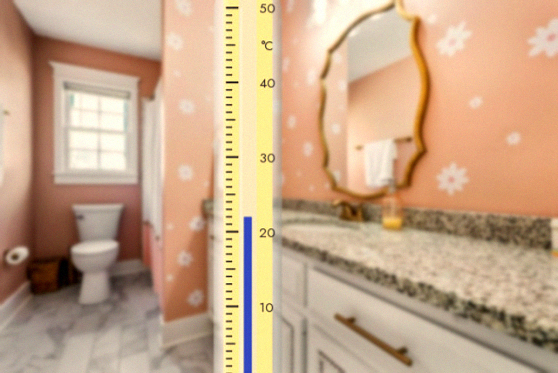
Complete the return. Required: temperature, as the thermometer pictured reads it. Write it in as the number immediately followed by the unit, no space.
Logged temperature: 22°C
